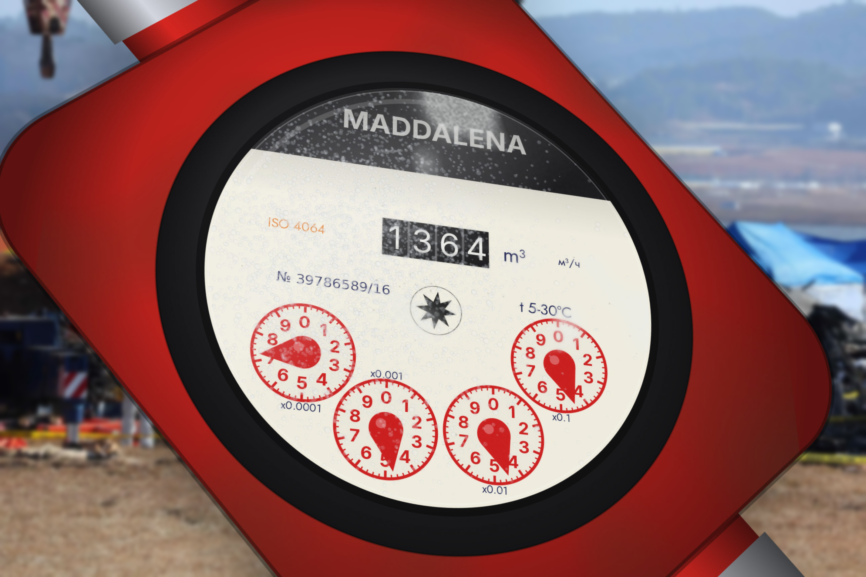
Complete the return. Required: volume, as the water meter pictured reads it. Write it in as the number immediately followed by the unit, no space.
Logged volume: 1364.4447m³
